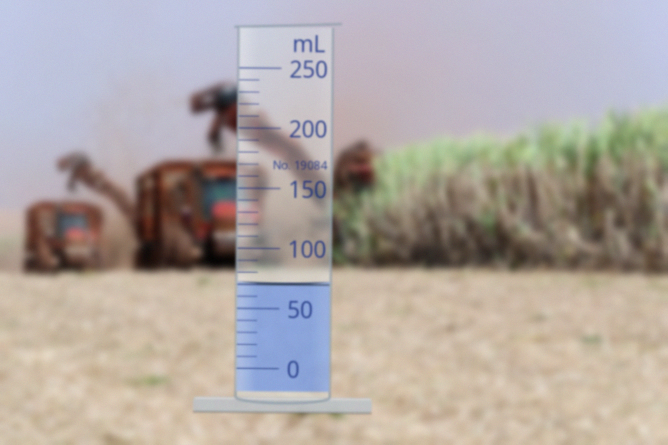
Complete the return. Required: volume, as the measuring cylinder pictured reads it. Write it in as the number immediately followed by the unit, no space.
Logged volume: 70mL
